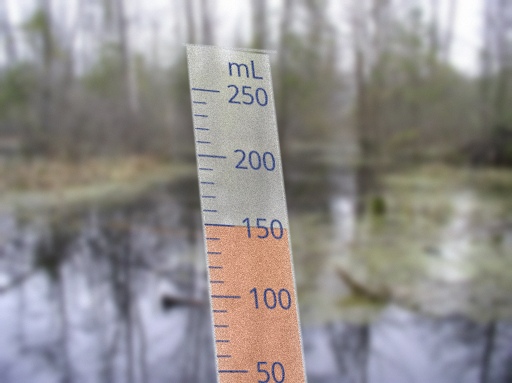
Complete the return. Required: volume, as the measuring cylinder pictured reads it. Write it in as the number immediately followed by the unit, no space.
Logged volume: 150mL
